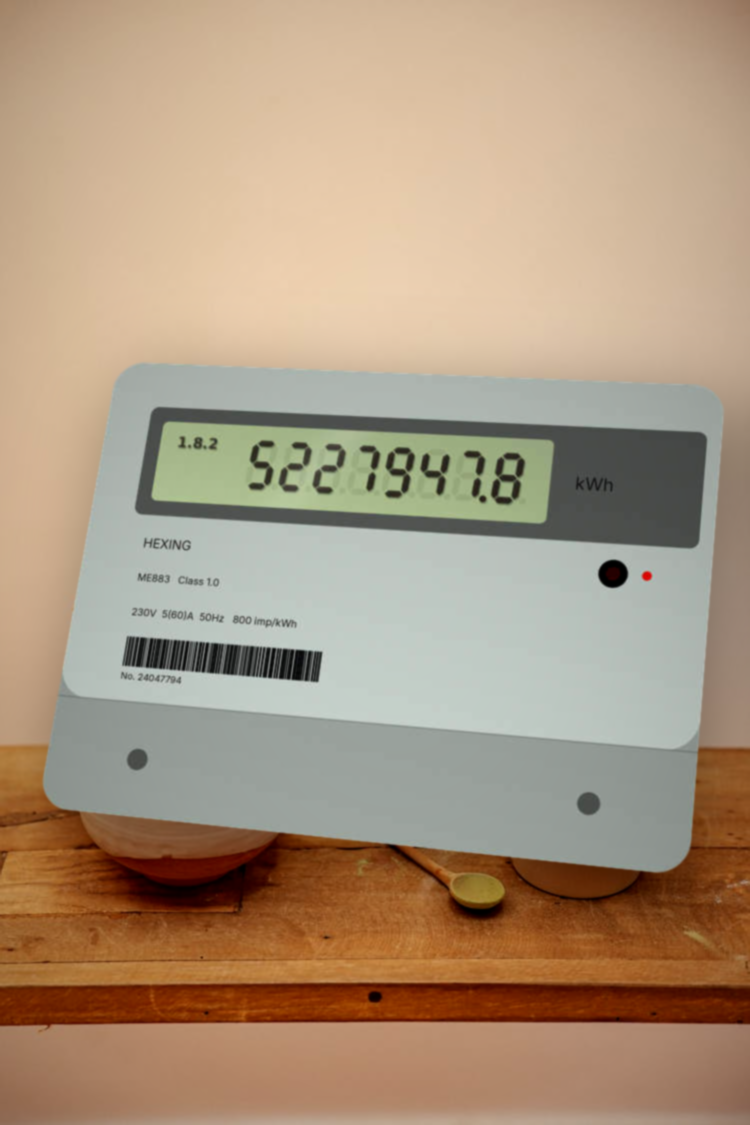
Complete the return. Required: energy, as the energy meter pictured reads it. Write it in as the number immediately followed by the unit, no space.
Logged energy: 5227947.8kWh
